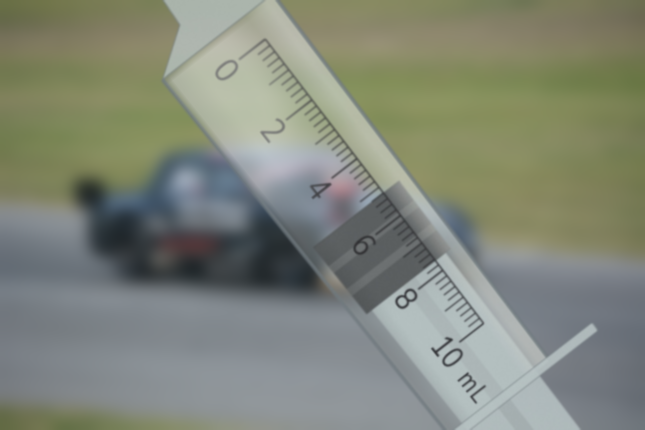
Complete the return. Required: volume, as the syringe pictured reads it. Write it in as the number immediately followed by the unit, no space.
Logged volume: 5.2mL
